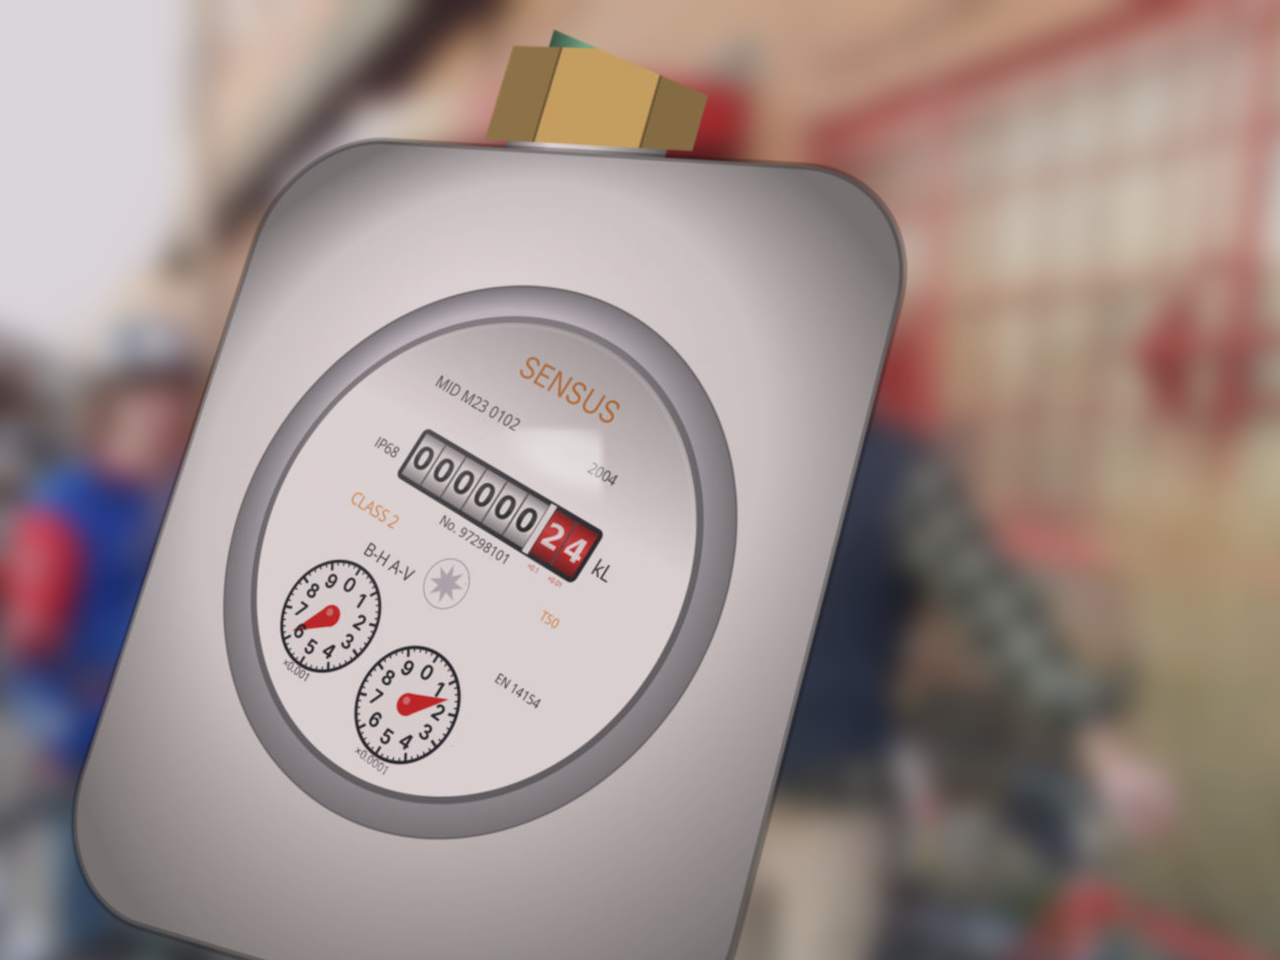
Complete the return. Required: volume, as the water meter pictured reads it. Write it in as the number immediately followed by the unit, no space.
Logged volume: 0.2461kL
